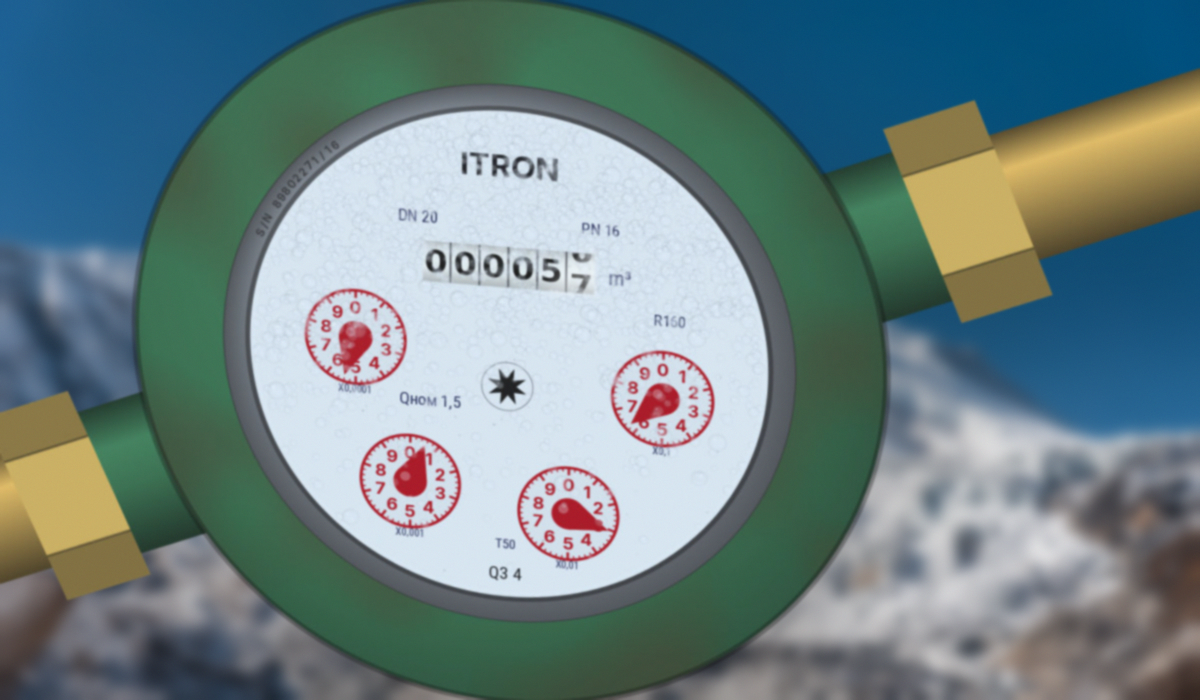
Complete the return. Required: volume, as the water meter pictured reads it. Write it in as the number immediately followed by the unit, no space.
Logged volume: 56.6305m³
